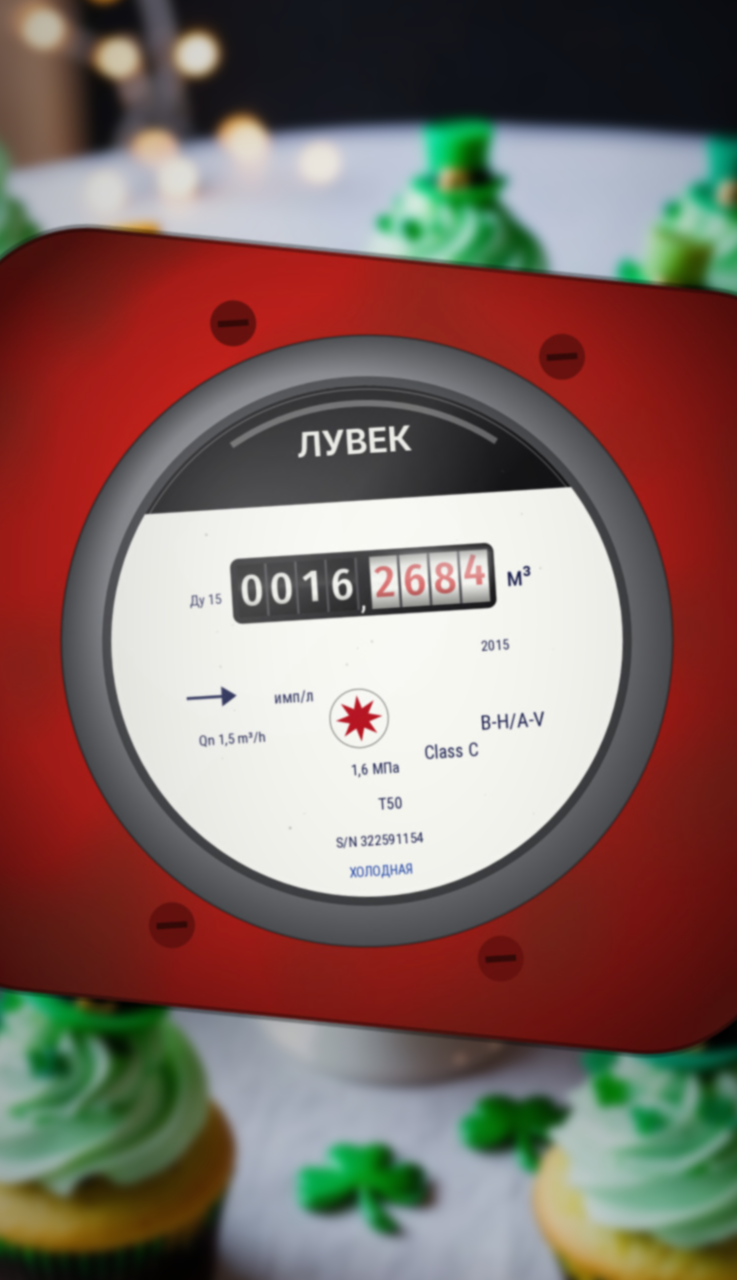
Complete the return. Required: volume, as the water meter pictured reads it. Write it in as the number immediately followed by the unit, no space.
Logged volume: 16.2684m³
